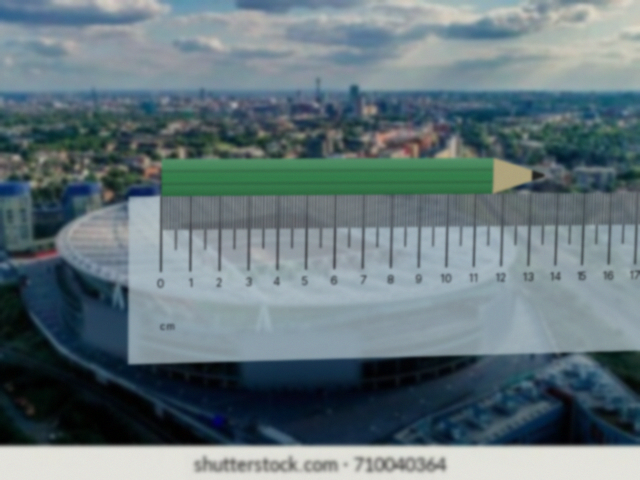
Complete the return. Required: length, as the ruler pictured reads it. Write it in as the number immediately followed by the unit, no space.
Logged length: 13.5cm
